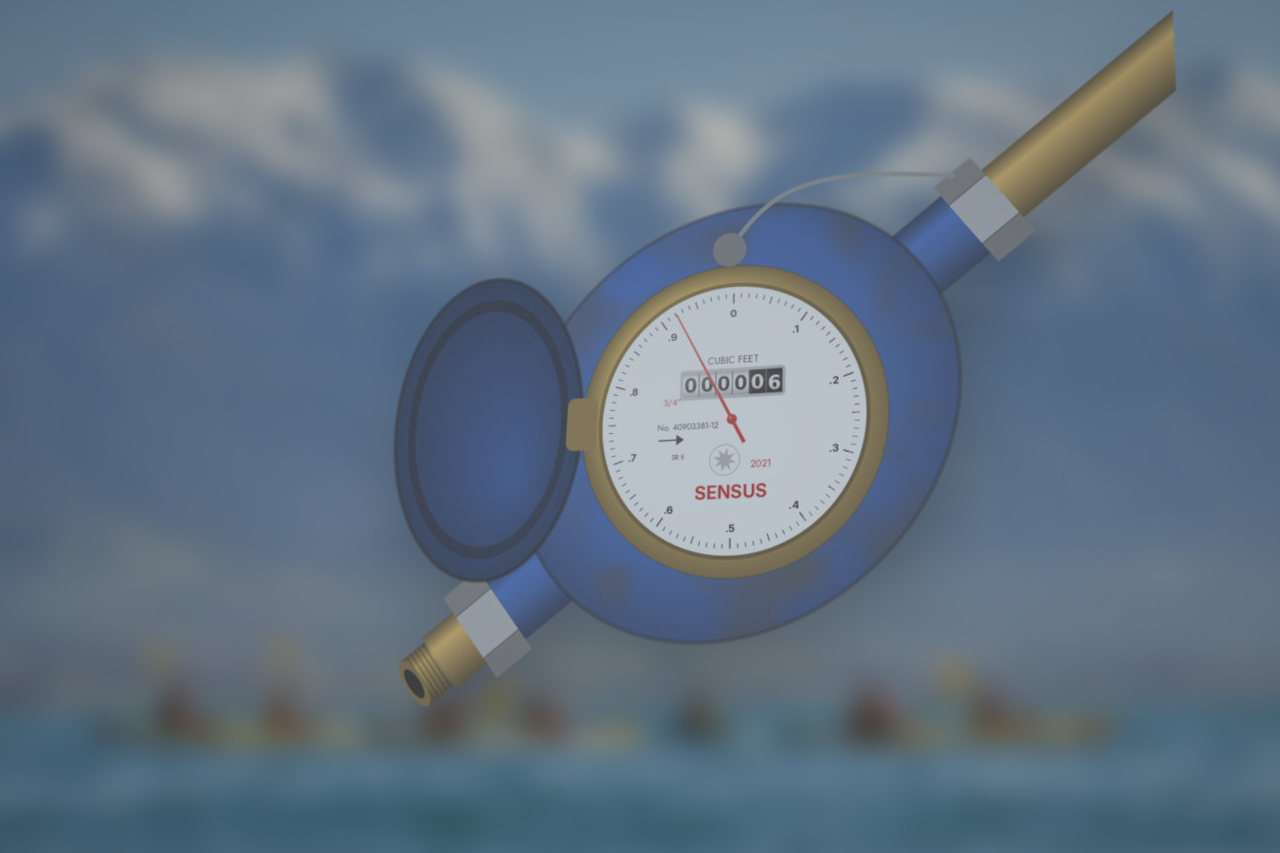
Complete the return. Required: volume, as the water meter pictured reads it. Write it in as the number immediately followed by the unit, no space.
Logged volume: 5.92ft³
